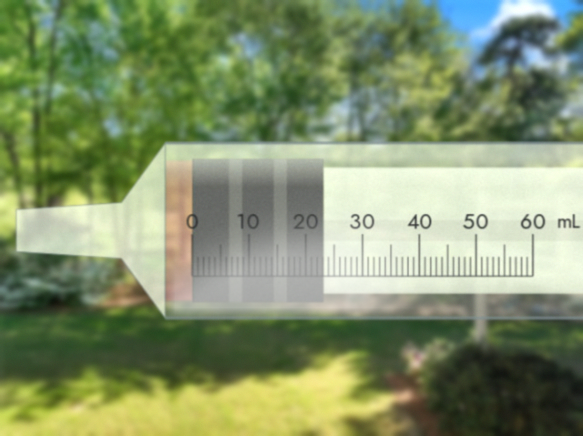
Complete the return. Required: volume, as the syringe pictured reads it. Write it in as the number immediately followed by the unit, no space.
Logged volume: 0mL
